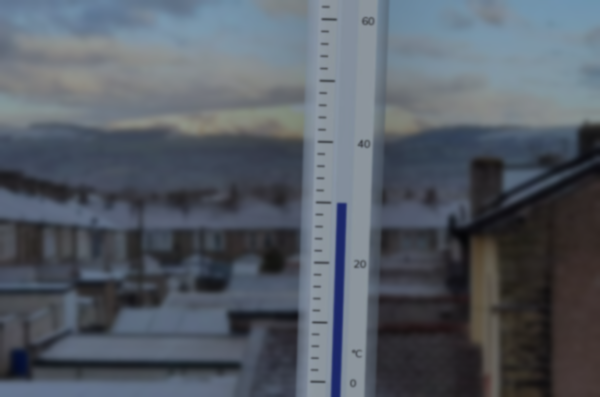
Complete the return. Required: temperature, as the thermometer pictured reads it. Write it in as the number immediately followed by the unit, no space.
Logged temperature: 30°C
